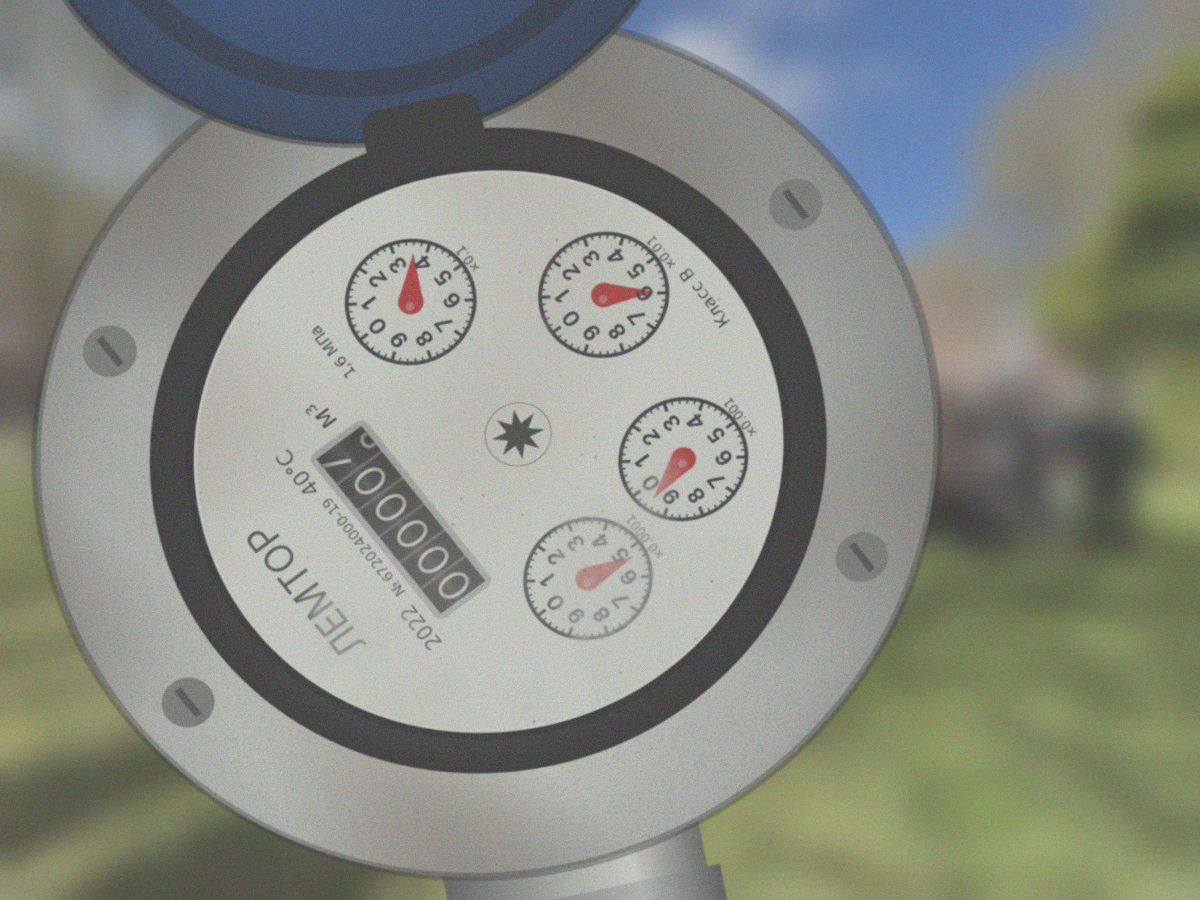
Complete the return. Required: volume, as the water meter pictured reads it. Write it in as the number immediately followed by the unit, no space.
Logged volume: 7.3595m³
